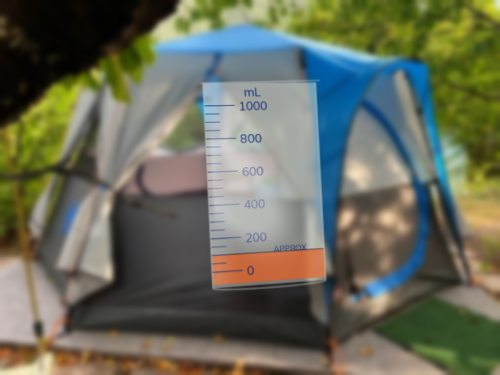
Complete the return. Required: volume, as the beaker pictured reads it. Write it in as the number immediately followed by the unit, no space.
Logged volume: 100mL
